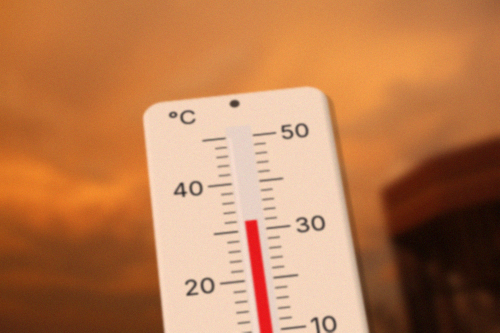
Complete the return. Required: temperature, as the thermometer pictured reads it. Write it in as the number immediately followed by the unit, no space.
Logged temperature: 32°C
